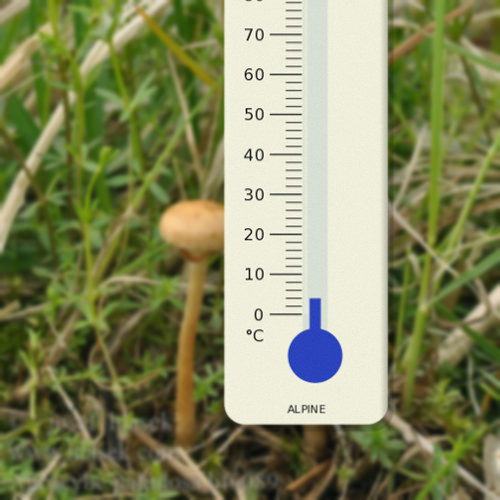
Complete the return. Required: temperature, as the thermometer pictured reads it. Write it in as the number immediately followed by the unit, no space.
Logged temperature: 4°C
